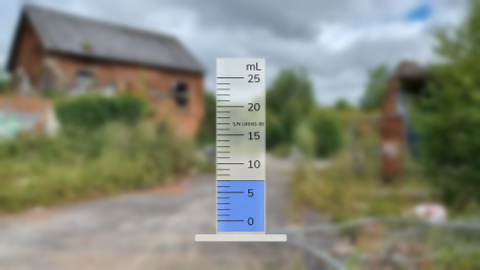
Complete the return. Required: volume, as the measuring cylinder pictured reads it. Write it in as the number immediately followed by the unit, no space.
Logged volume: 7mL
